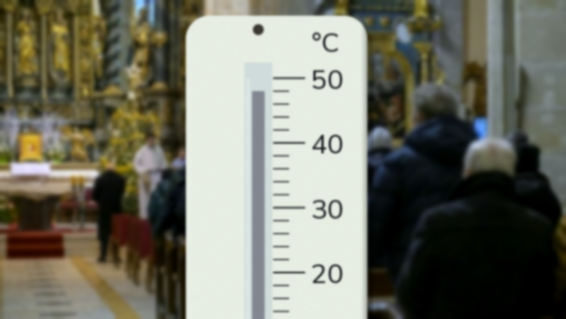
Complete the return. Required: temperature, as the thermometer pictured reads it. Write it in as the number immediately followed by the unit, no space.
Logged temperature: 48°C
